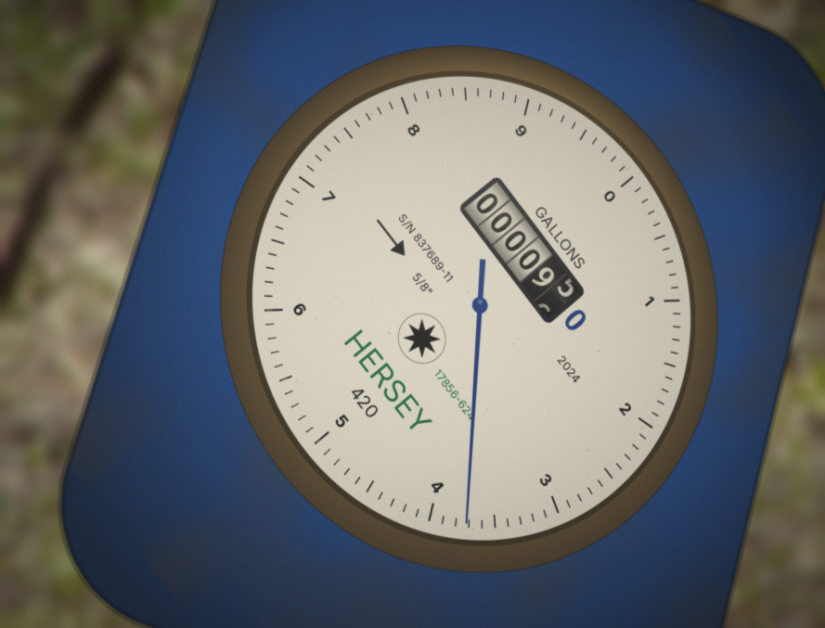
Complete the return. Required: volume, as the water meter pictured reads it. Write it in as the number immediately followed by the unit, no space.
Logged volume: 953.7gal
